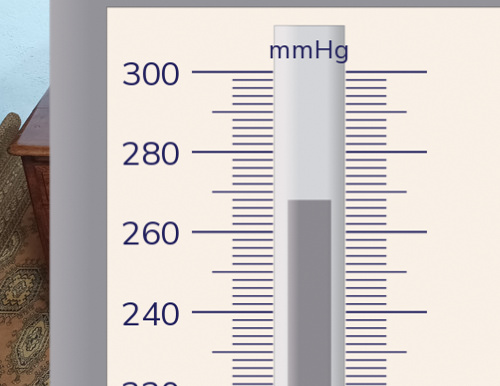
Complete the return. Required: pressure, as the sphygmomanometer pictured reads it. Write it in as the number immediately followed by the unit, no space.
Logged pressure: 268mmHg
